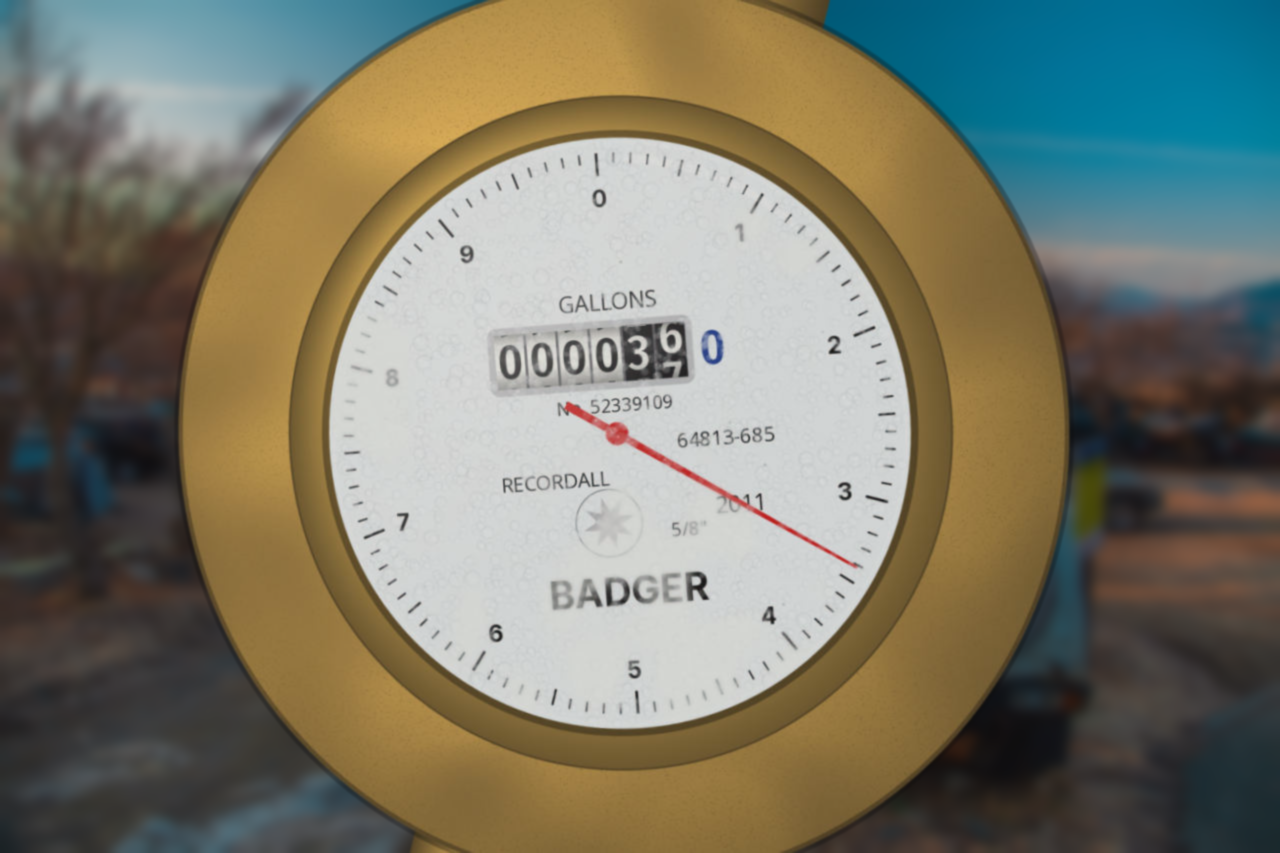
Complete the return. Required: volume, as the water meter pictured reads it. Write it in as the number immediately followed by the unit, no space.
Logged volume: 363.4gal
